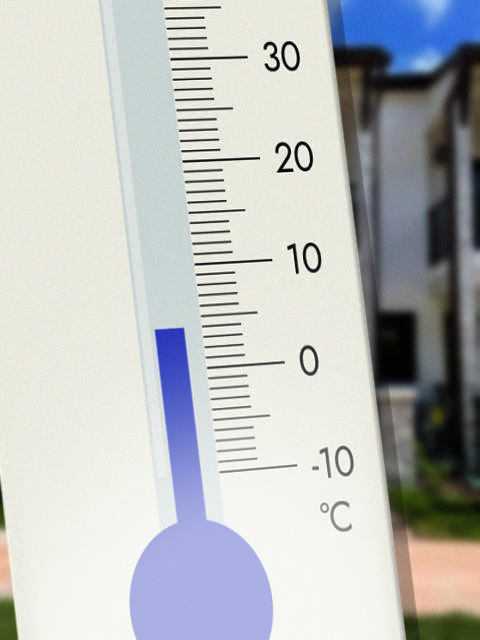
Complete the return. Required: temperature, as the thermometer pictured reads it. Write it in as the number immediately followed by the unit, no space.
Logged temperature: 4°C
